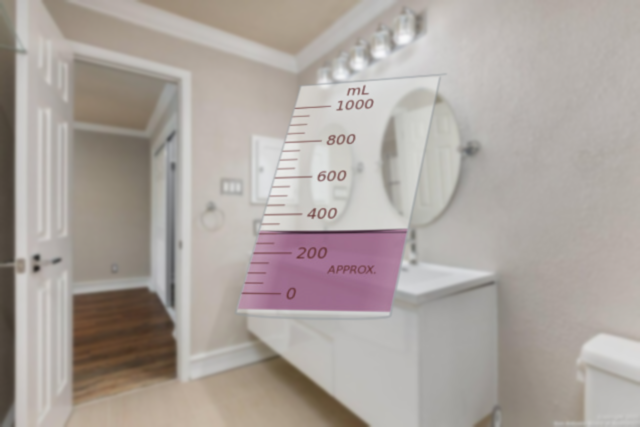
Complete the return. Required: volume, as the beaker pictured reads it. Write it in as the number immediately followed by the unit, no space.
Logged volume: 300mL
